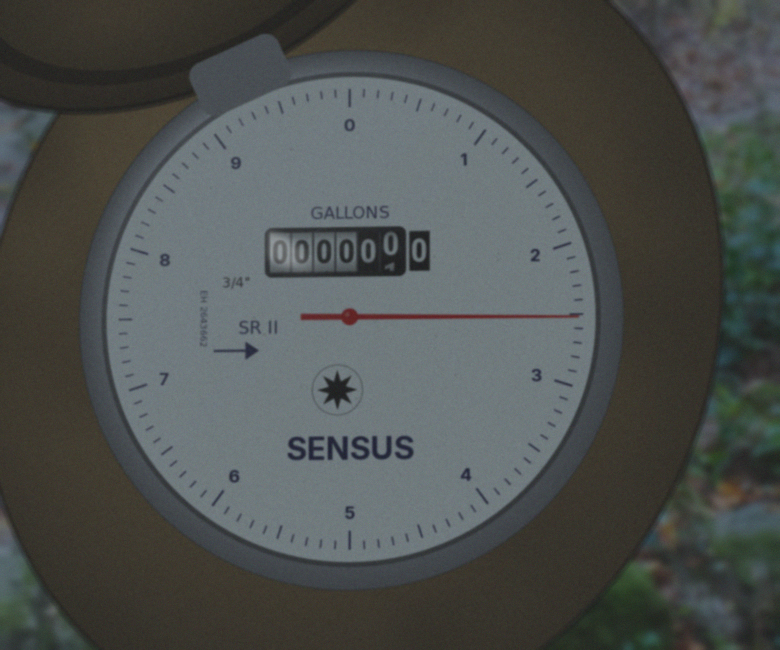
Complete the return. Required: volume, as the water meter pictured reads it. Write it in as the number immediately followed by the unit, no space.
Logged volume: 2.5gal
